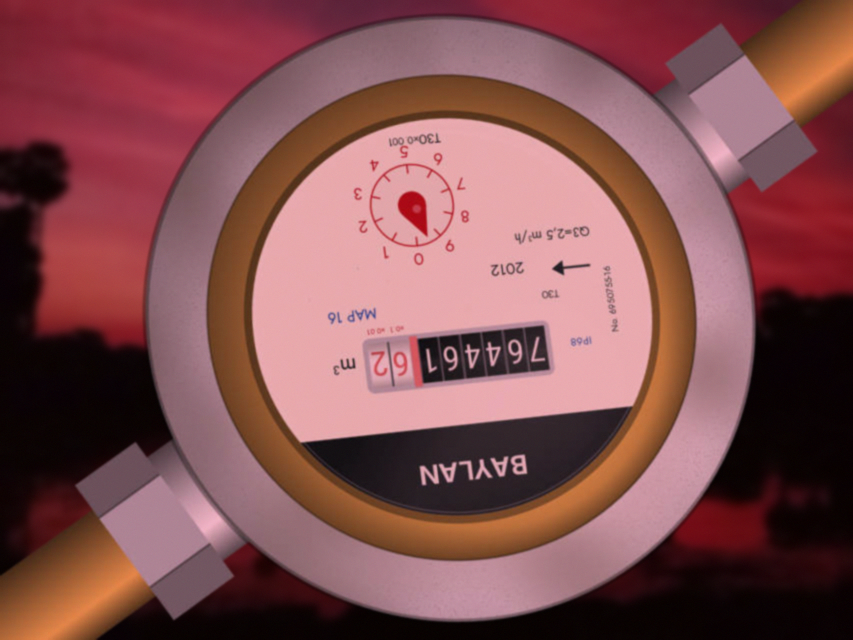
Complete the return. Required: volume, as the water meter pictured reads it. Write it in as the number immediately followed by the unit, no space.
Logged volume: 764461.619m³
